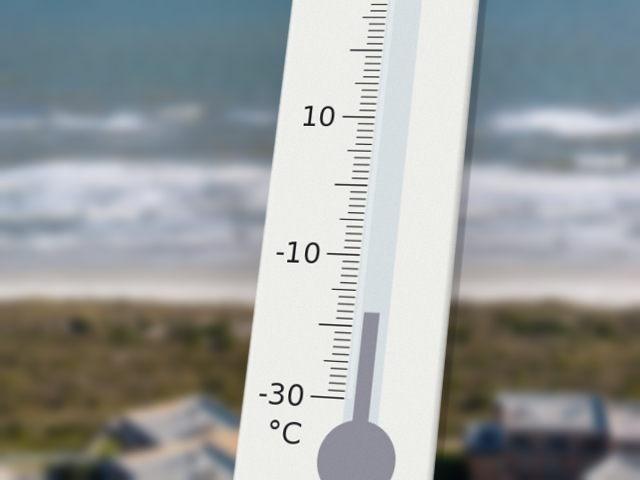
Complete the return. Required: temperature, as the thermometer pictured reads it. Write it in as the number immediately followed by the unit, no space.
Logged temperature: -18°C
